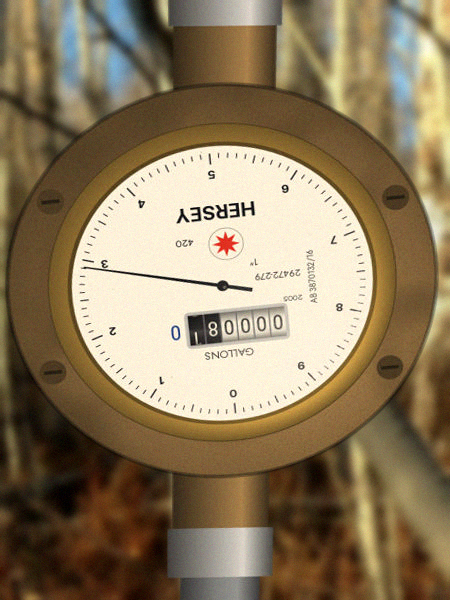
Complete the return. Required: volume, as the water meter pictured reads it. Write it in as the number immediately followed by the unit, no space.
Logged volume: 812.9gal
